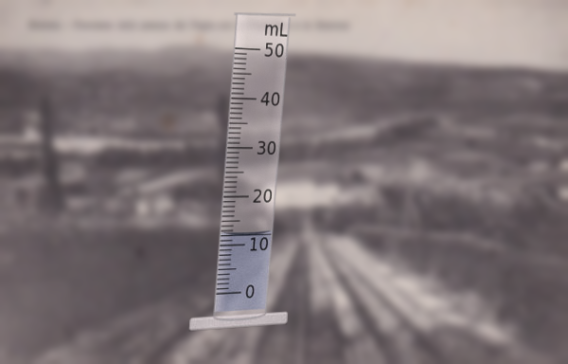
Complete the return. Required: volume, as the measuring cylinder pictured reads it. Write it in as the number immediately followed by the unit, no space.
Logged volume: 12mL
